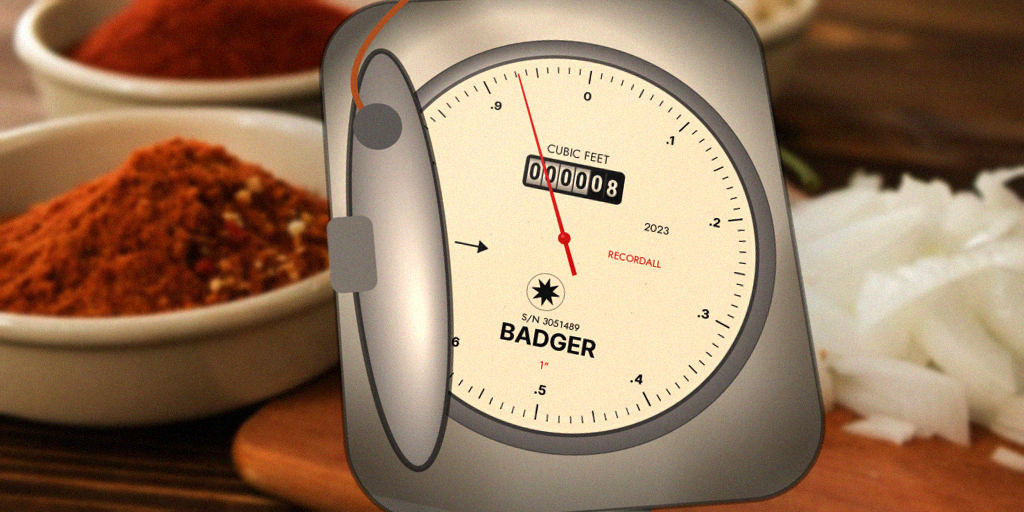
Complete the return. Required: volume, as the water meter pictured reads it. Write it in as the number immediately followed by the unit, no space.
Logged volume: 7.93ft³
